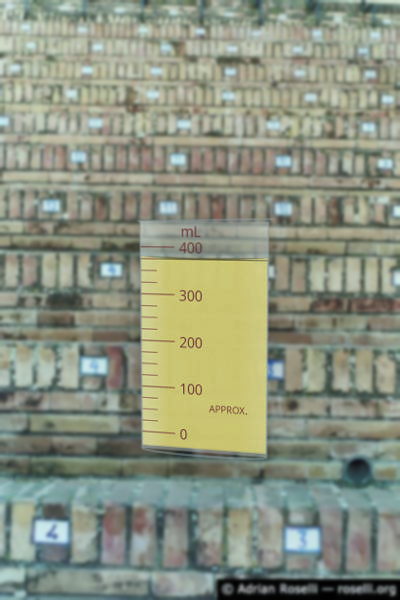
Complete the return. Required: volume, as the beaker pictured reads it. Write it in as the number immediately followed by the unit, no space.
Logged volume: 375mL
